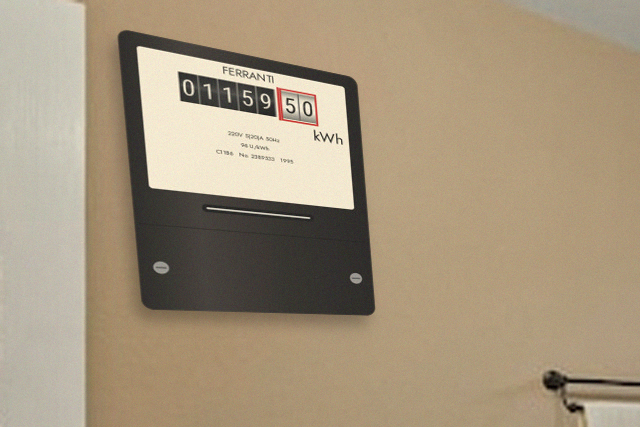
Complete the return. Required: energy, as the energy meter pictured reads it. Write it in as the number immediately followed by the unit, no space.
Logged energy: 1159.50kWh
